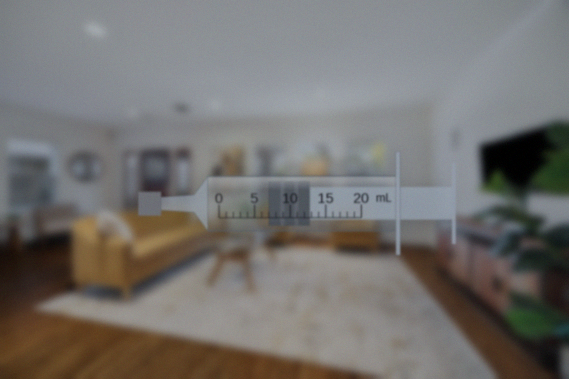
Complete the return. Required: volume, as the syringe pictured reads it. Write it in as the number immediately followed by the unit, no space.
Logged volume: 7mL
